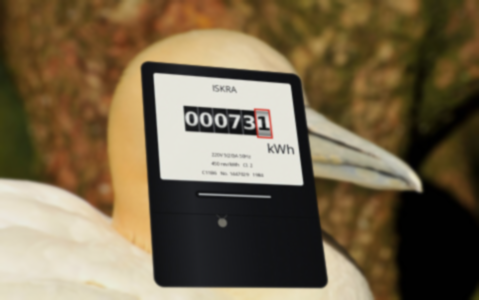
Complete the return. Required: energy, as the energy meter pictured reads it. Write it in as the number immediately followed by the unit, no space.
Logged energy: 73.1kWh
